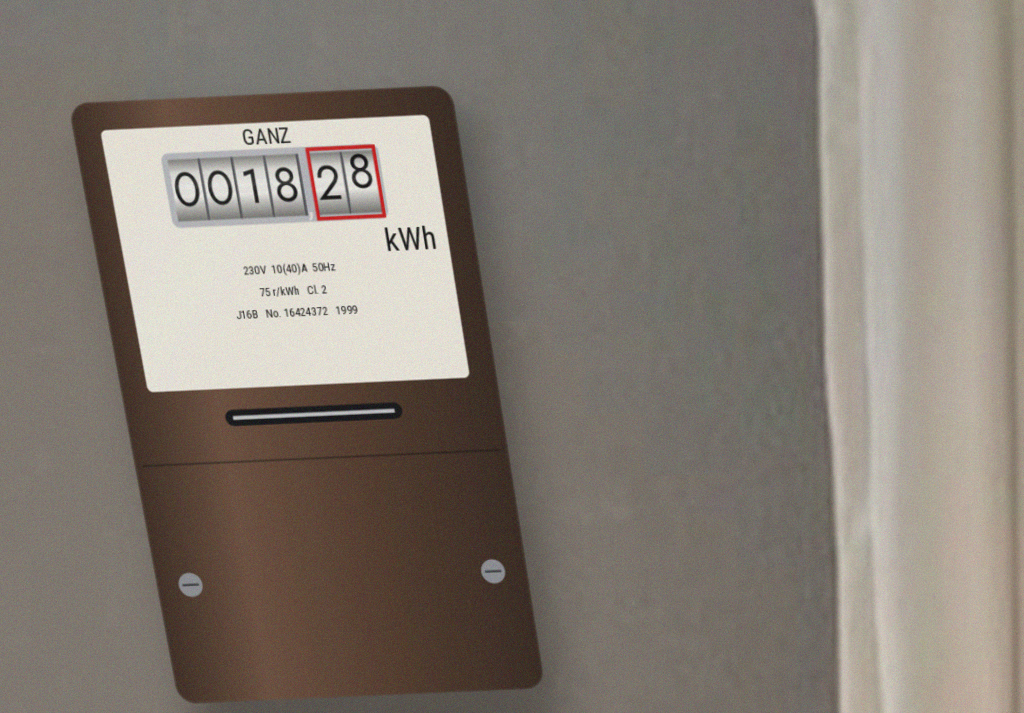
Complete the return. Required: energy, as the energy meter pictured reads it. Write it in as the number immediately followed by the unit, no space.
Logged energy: 18.28kWh
